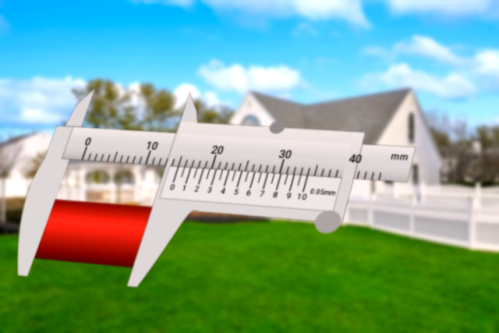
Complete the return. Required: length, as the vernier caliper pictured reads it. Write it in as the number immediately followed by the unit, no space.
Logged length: 15.0mm
